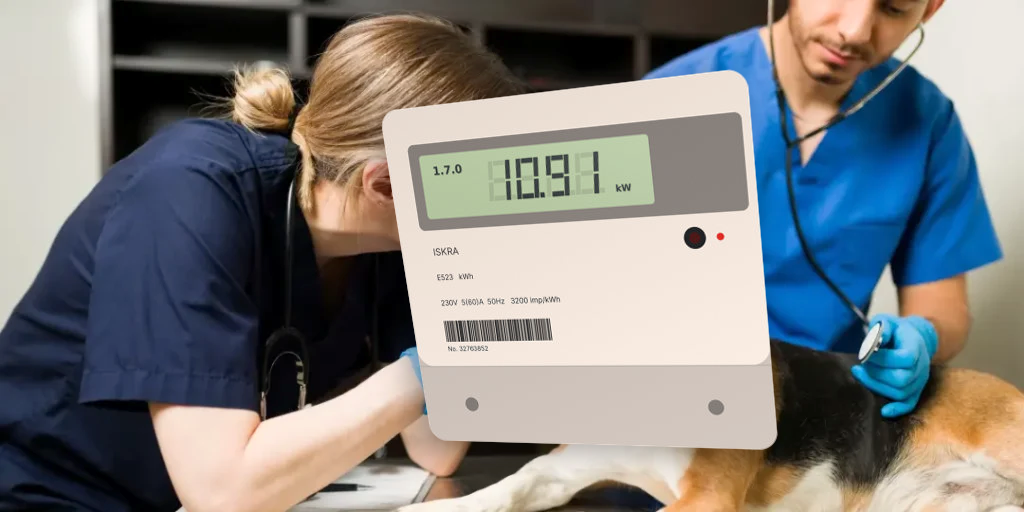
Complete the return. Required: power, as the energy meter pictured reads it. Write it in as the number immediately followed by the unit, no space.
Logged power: 10.91kW
